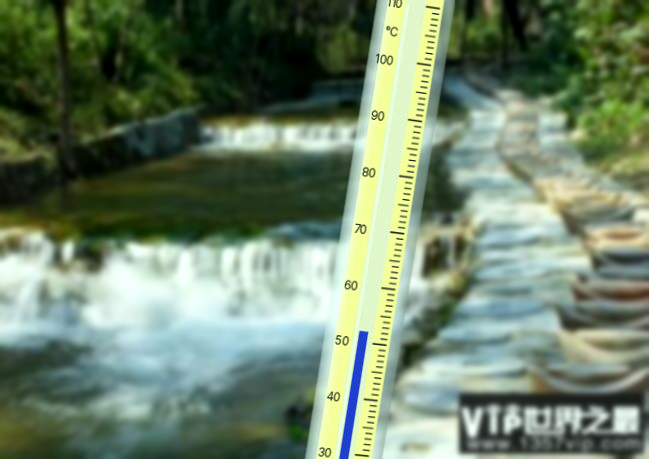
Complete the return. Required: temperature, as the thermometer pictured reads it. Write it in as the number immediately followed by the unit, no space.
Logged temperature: 52°C
